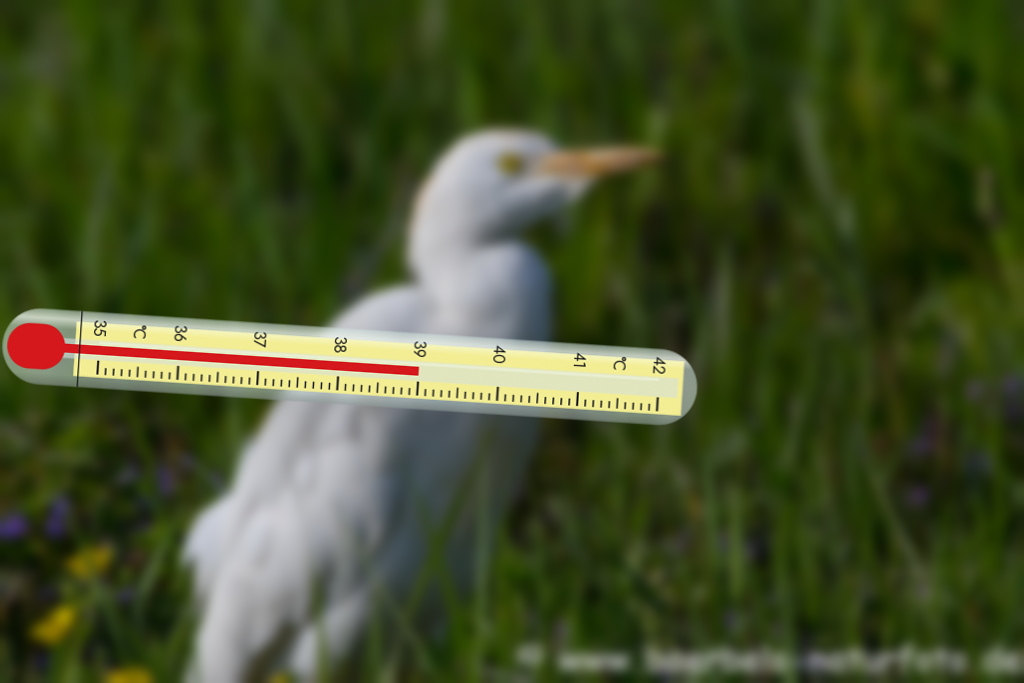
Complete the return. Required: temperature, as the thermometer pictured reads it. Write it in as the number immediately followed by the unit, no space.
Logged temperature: 39°C
